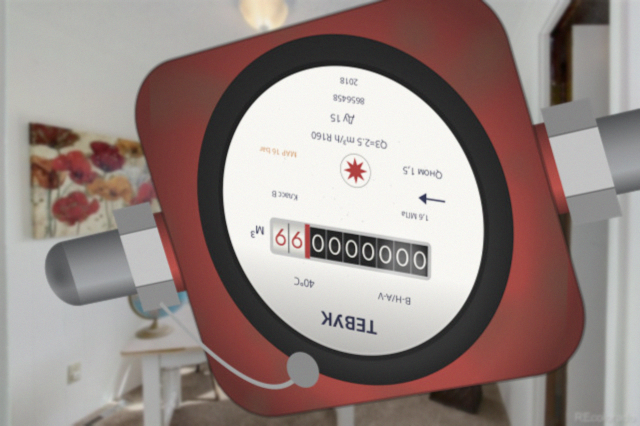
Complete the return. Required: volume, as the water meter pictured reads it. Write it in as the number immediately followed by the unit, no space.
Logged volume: 0.99m³
